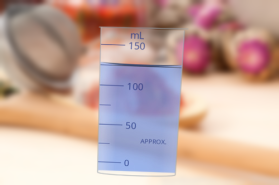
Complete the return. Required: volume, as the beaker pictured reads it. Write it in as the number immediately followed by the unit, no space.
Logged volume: 125mL
